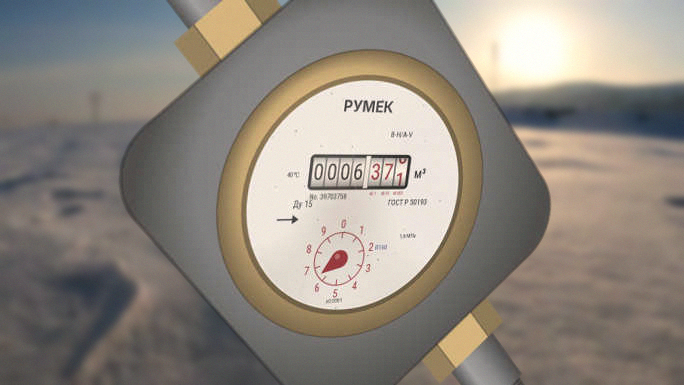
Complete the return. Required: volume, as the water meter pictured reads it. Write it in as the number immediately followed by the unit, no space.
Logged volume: 6.3706m³
